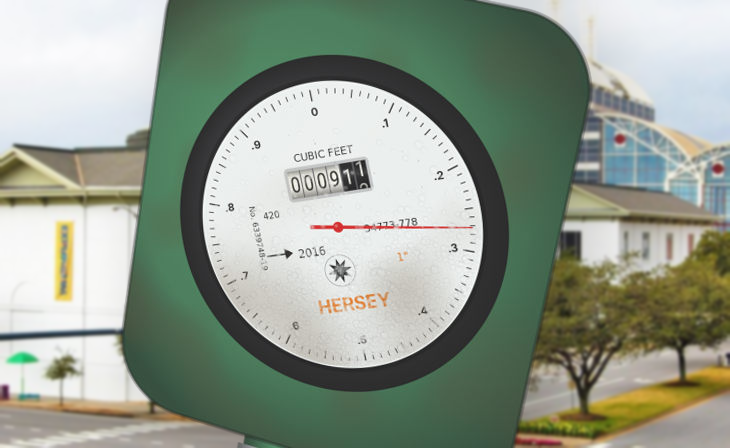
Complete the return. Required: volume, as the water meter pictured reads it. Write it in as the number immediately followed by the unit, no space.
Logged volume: 911.27ft³
